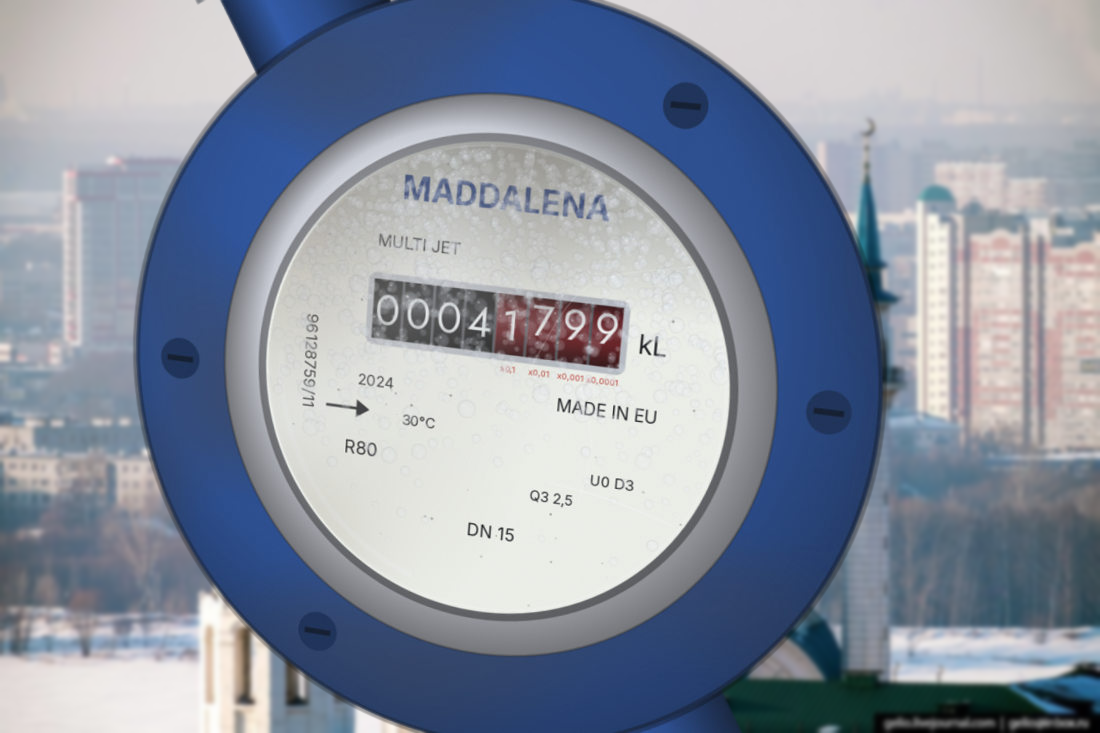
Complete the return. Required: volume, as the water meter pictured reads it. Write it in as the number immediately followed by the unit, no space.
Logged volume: 4.1799kL
